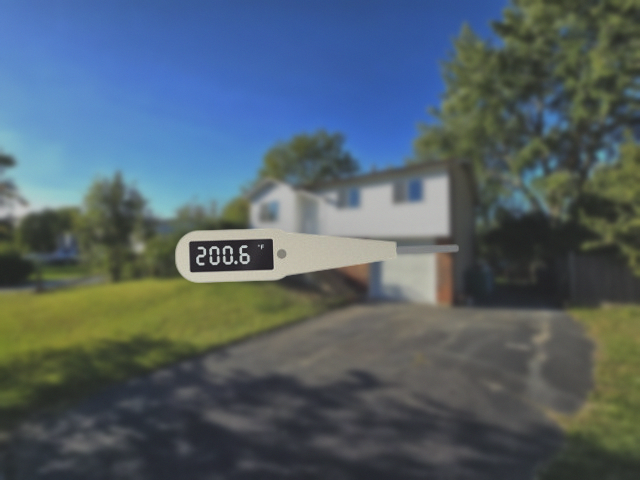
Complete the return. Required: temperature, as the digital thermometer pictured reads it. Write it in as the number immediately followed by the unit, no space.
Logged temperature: 200.6°F
